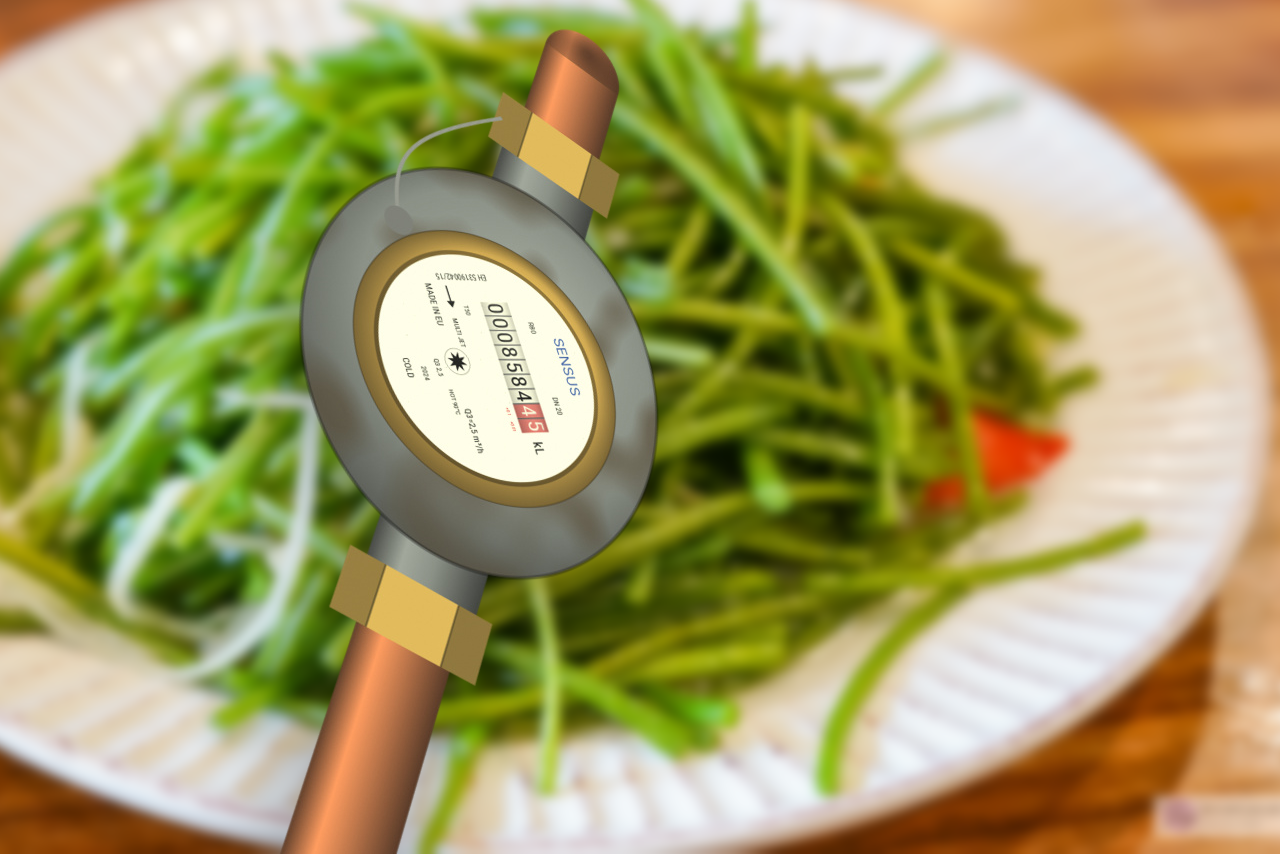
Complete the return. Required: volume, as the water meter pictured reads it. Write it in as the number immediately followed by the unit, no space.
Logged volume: 8584.45kL
